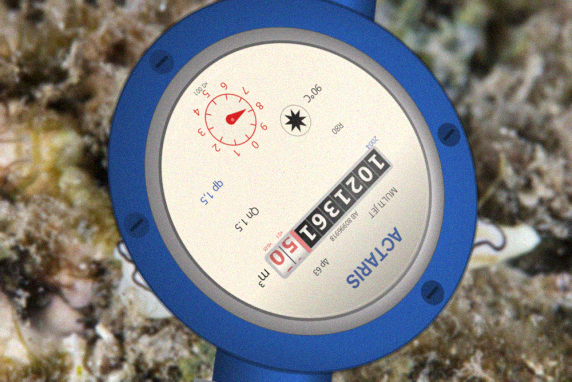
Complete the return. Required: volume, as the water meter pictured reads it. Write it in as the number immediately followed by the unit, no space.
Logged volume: 1021361.497m³
